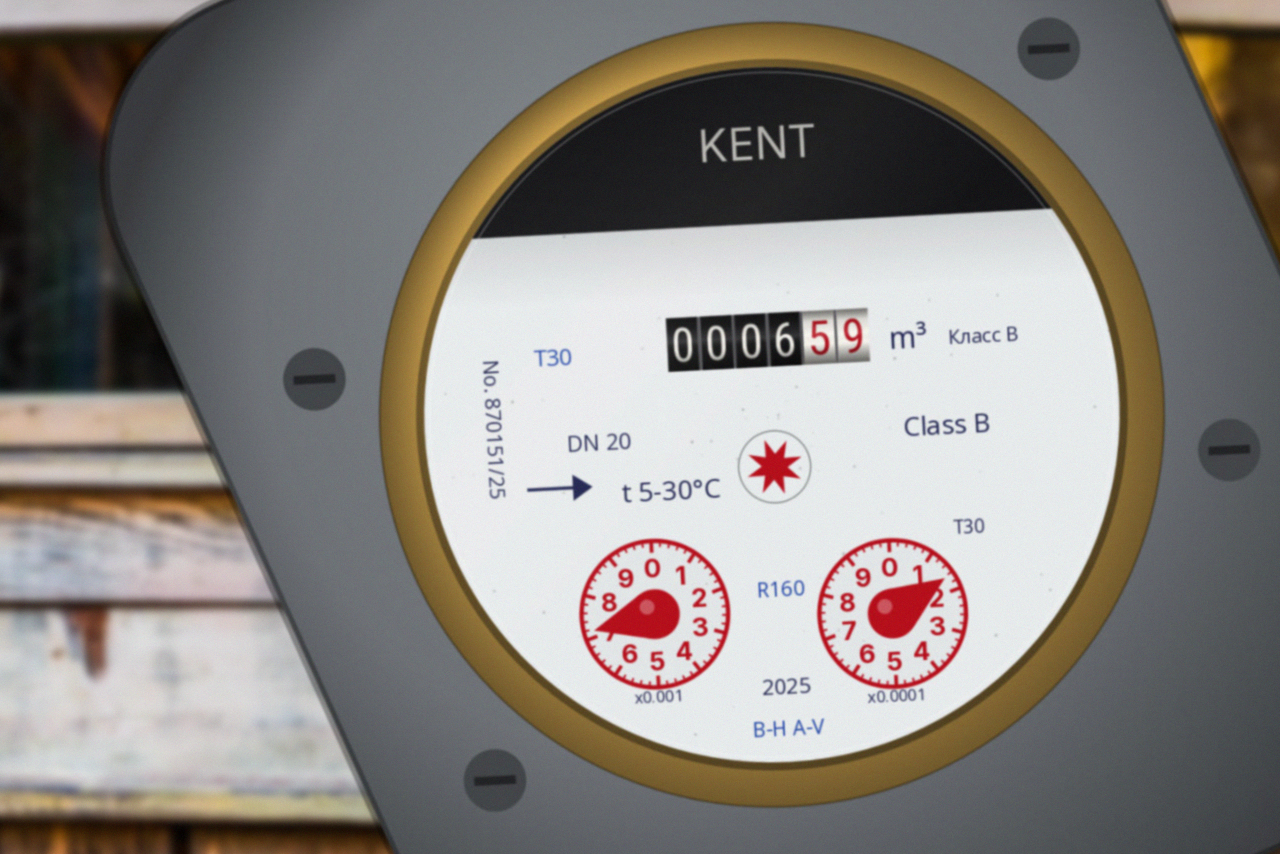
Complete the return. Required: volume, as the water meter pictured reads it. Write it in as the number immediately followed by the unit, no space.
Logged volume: 6.5971m³
